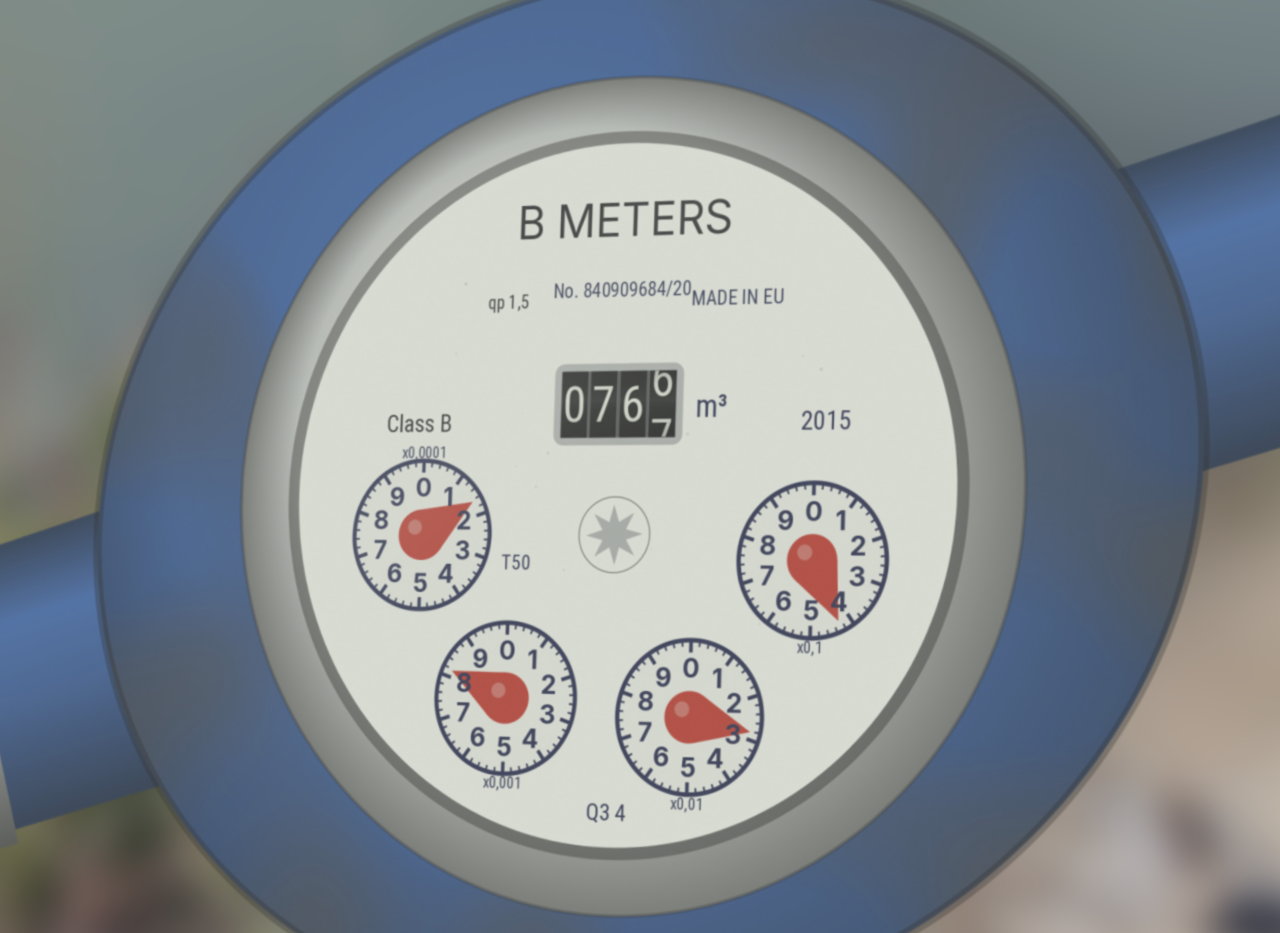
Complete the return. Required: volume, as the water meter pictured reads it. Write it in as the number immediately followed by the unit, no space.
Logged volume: 766.4281m³
